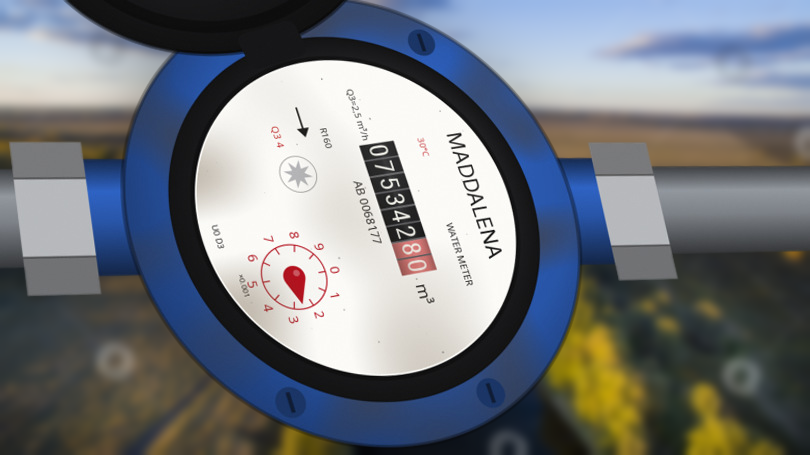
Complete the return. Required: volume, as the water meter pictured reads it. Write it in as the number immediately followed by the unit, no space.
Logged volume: 75342.802m³
